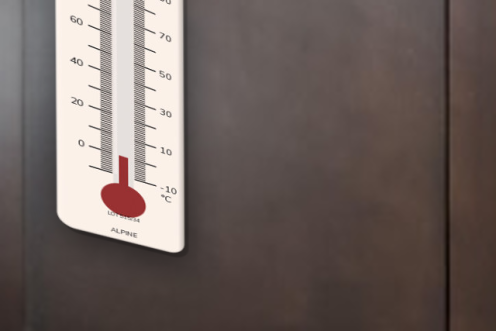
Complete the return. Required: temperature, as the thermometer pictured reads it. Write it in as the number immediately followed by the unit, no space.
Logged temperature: 0°C
